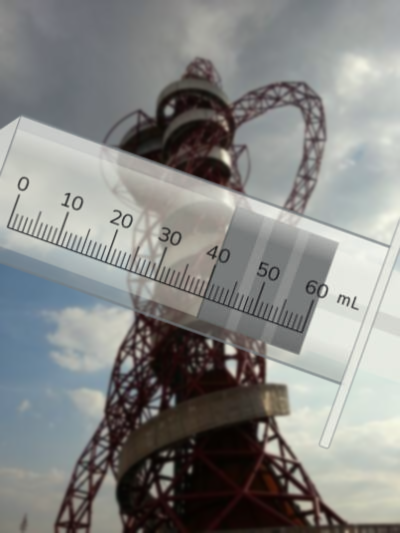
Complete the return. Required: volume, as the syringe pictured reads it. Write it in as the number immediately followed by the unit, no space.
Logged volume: 40mL
